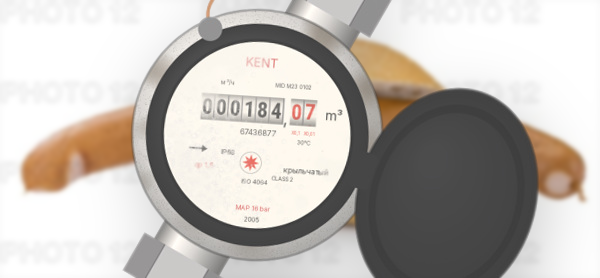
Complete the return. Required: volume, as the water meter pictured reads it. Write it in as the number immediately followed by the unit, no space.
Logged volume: 184.07m³
